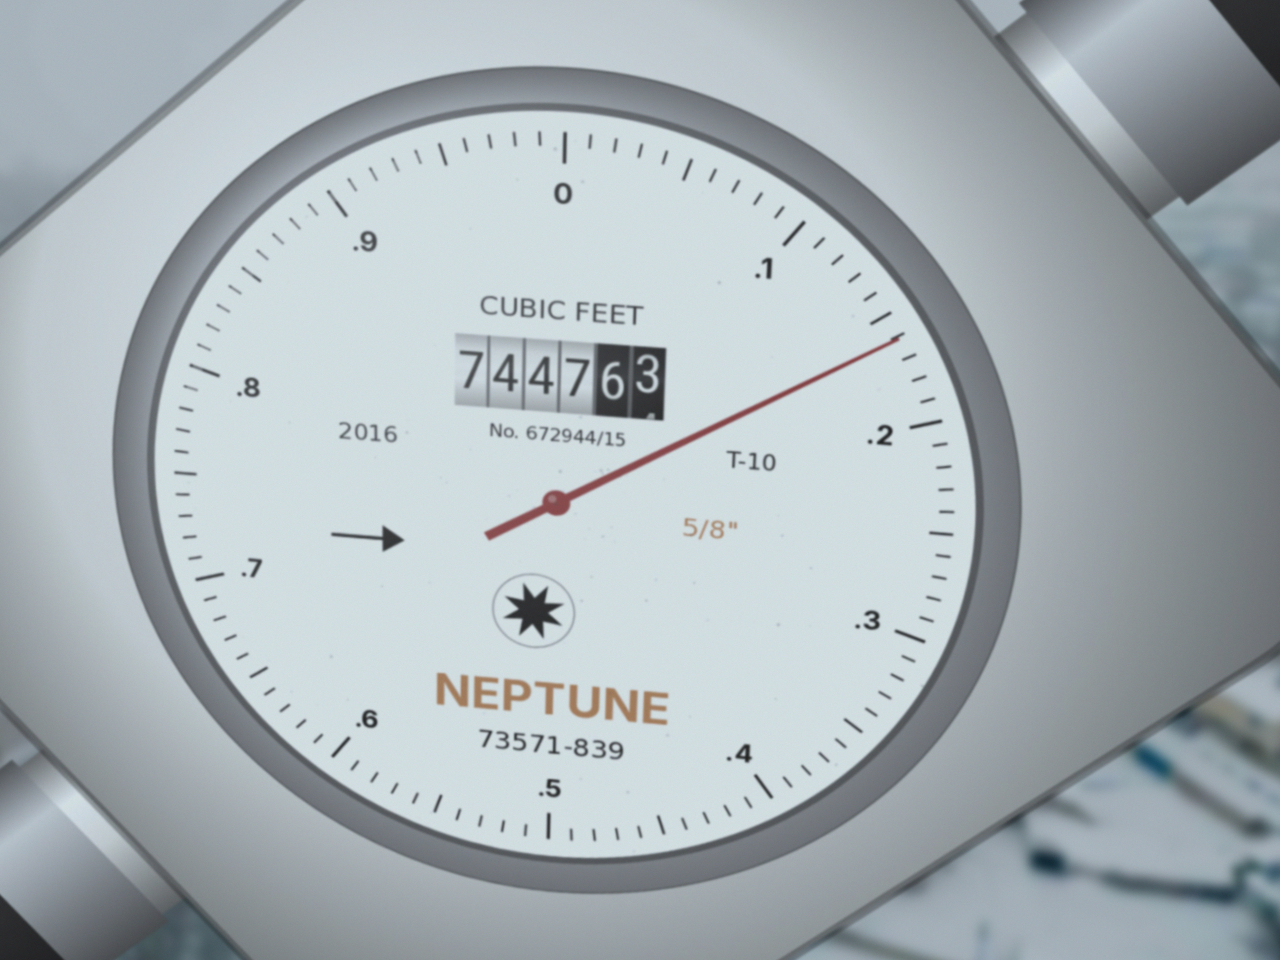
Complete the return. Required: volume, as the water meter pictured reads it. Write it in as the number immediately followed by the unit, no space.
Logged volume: 744763.16ft³
